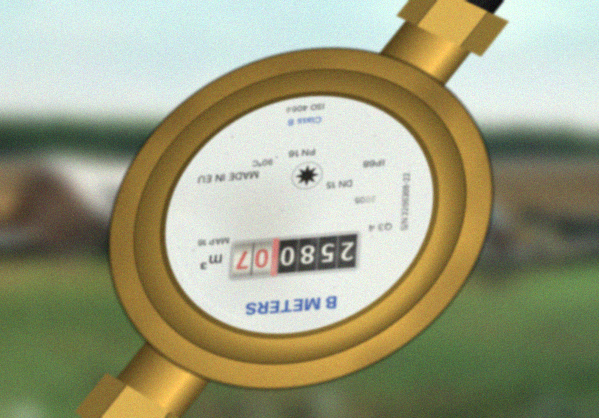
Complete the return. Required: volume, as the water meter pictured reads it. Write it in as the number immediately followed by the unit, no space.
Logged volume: 2580.07m³
